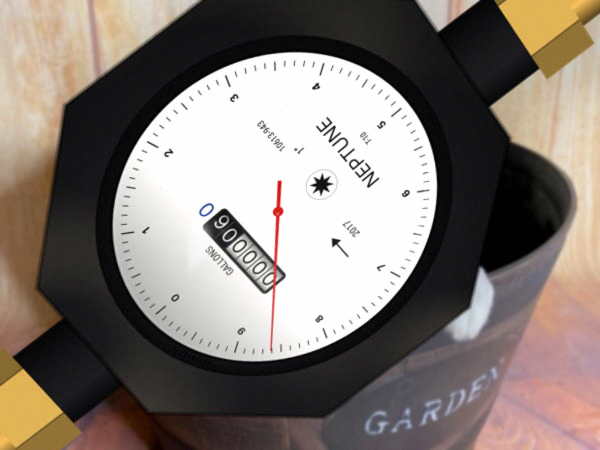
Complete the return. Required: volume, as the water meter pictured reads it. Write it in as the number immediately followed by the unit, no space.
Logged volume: 58.6gal
